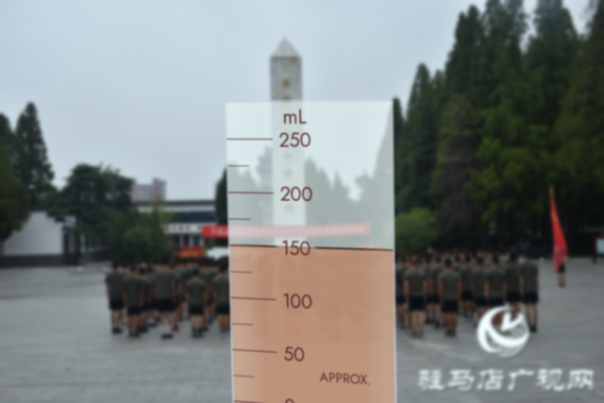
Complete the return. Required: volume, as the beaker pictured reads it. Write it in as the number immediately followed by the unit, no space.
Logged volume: 150mL
